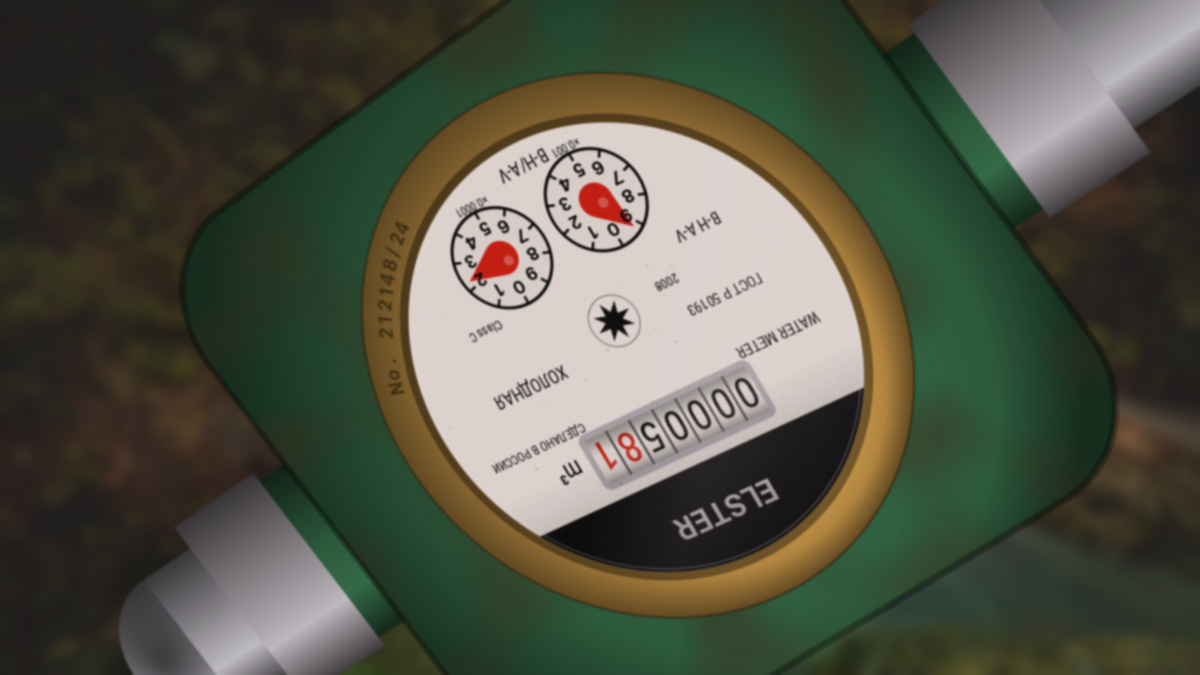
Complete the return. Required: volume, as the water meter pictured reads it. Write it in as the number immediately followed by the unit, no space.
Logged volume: 5.8092m³
